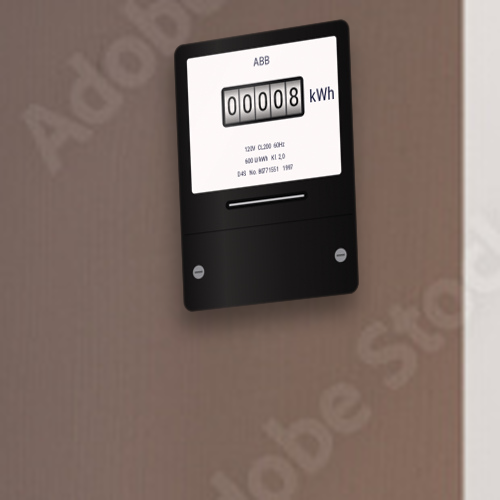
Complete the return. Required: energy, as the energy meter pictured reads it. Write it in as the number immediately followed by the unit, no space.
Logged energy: 8kWh
